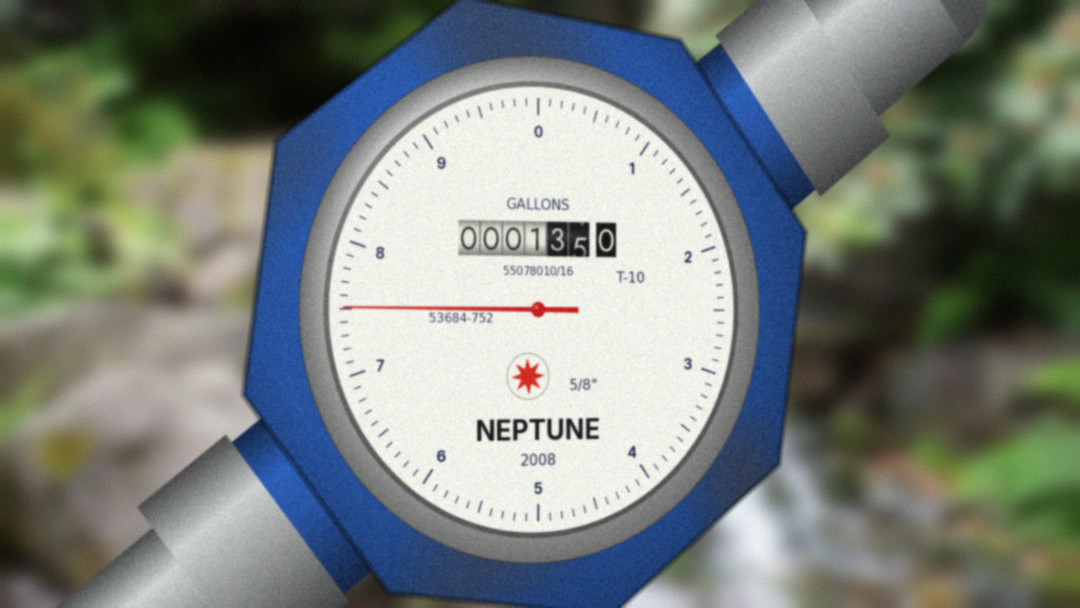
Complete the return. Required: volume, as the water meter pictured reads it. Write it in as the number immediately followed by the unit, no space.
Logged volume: 1347.5gal
